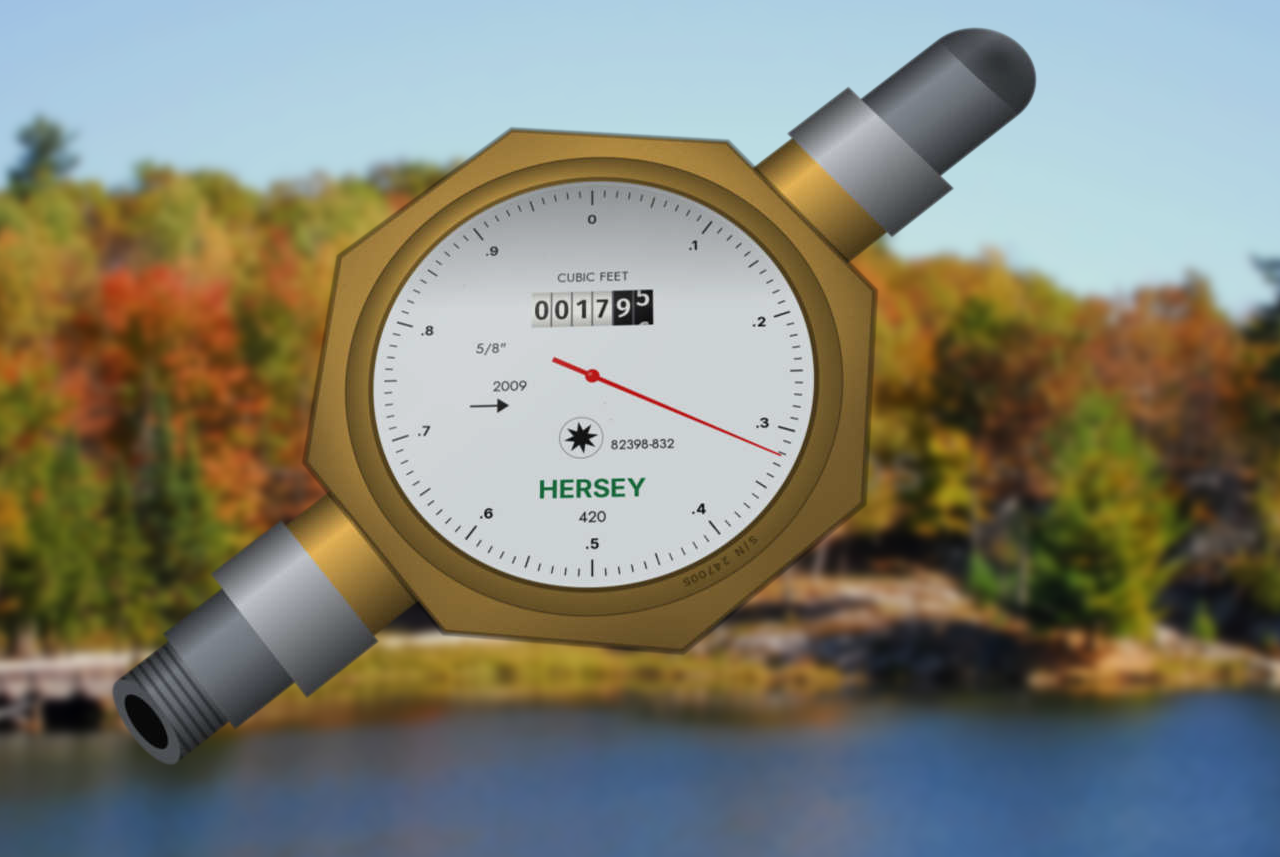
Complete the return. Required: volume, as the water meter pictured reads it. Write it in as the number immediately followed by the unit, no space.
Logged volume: 1795.32ft³
